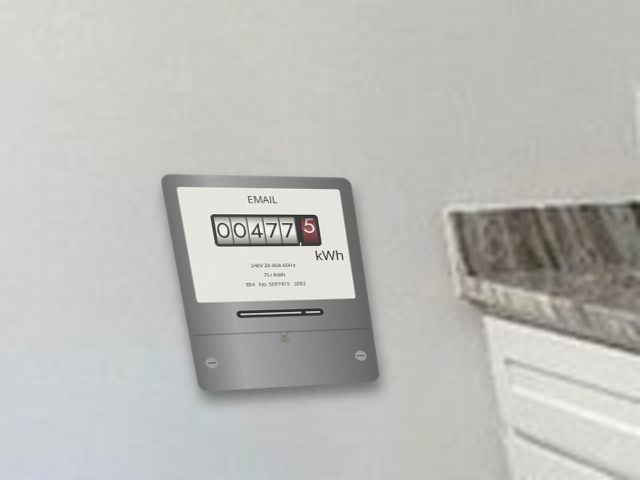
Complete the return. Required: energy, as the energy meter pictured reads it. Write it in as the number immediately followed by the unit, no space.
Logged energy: 477.5kWh
